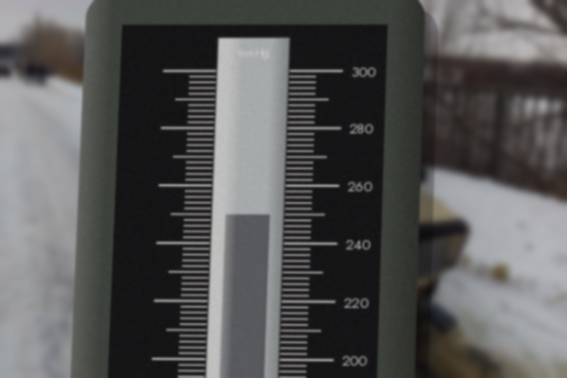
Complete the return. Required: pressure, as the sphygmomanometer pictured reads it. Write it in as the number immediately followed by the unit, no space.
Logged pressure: 250mmHg
